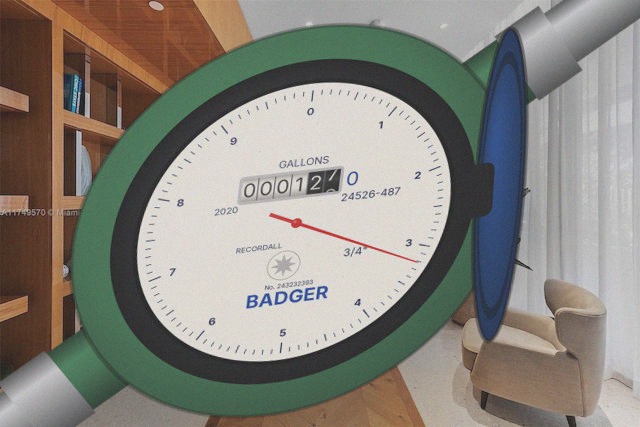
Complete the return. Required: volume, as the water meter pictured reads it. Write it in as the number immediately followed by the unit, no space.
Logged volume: 1273.2gal
